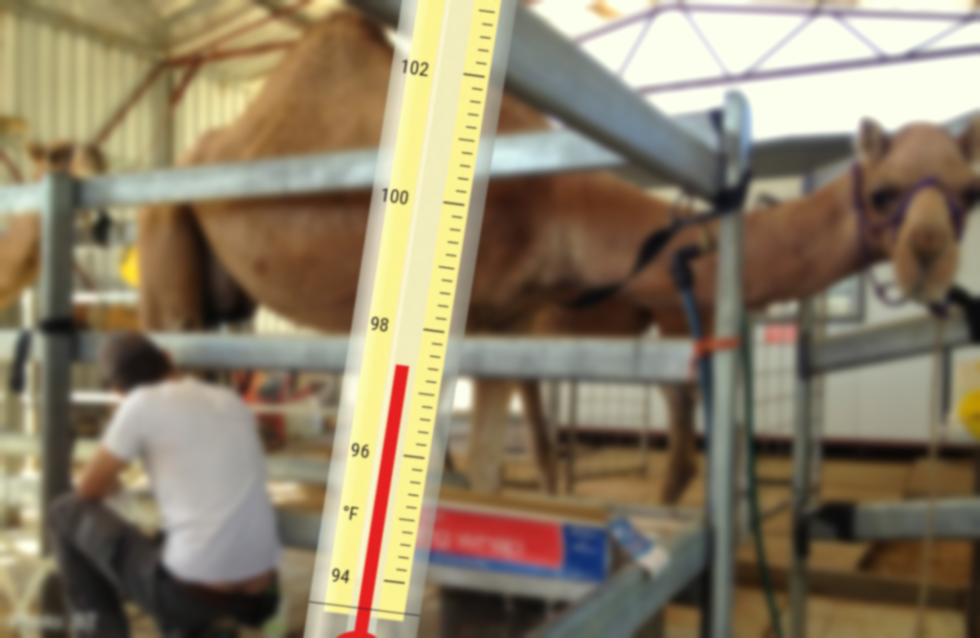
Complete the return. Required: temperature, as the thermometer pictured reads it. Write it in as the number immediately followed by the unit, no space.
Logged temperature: 97.4°F
